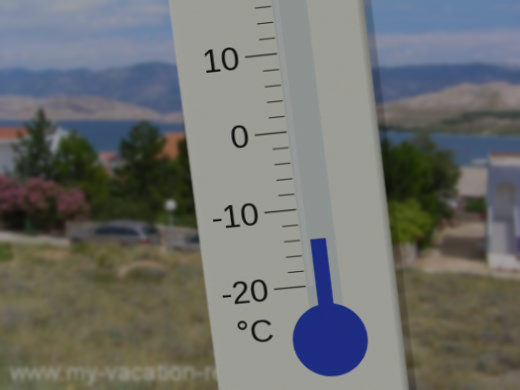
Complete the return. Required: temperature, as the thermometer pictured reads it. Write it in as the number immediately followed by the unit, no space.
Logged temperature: -14°C
